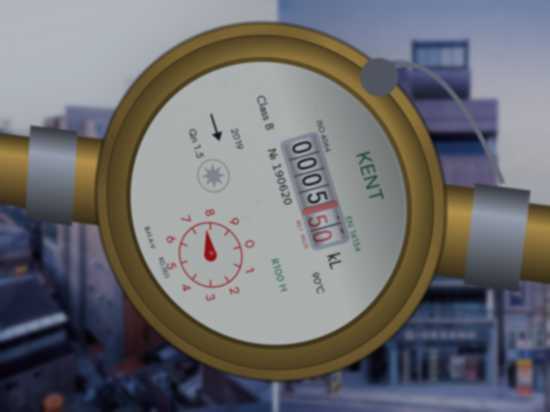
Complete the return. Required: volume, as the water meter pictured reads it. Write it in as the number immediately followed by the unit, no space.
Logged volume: 5.497kL
